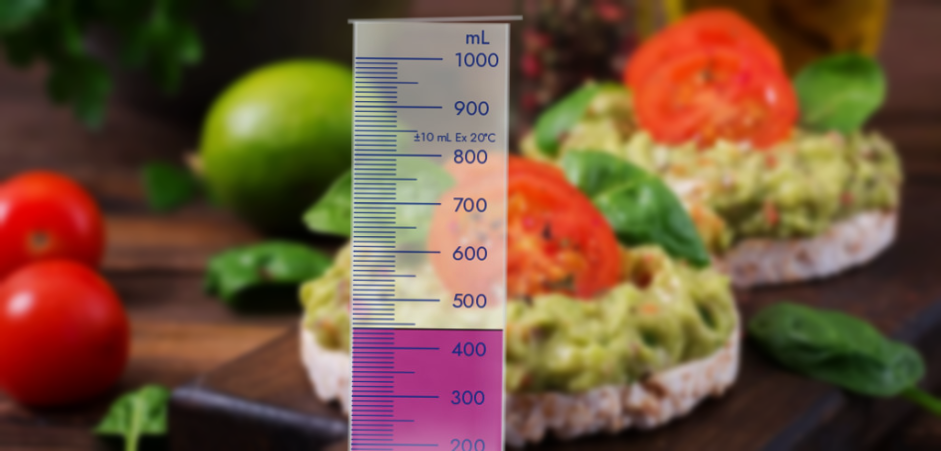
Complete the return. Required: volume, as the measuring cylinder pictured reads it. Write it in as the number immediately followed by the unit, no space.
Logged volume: 440mL
